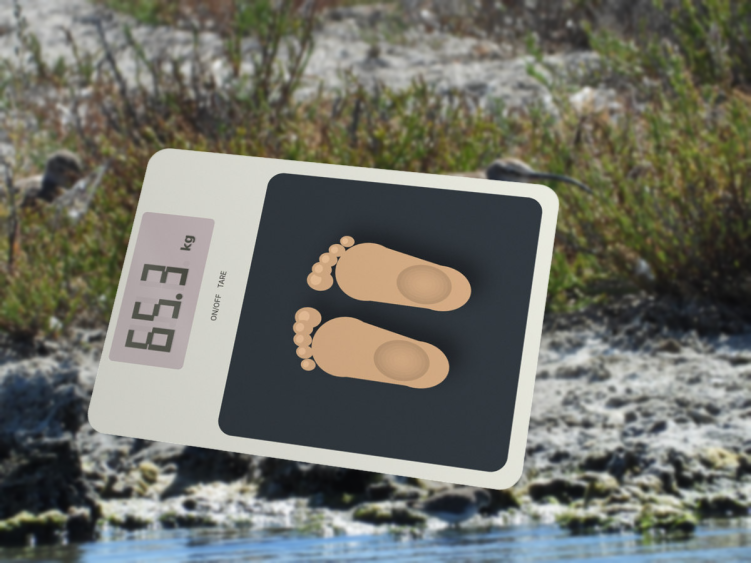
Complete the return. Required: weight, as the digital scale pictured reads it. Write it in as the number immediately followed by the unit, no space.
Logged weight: 65.3kg
